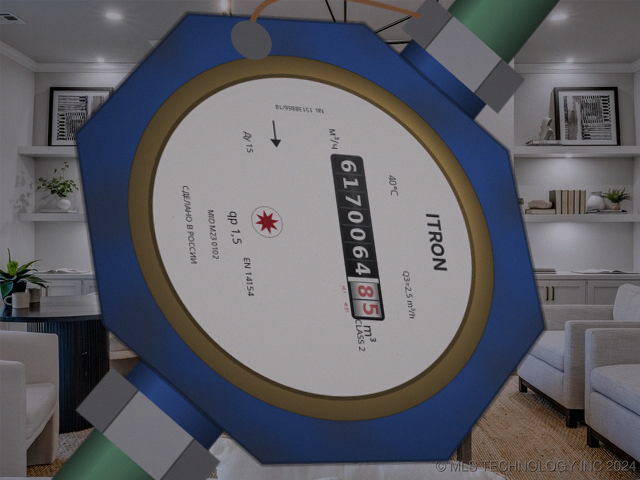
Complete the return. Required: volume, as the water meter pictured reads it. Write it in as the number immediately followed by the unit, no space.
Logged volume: 6170064.85m³
